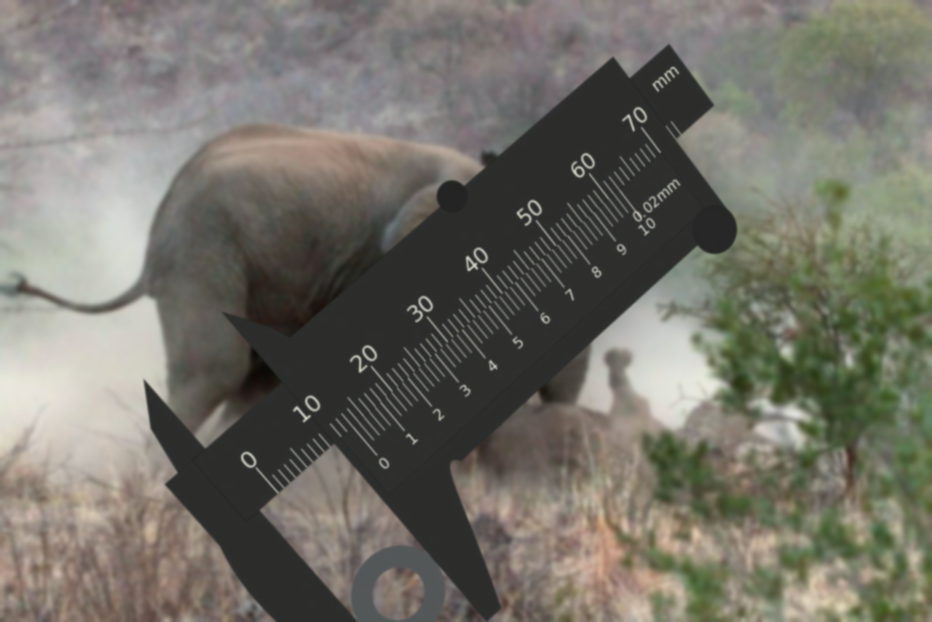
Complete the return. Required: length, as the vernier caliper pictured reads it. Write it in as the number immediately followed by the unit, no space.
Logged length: 13.0mm
